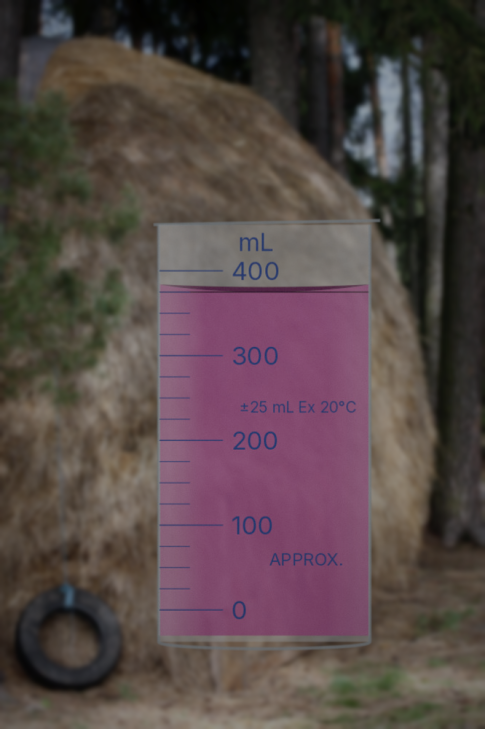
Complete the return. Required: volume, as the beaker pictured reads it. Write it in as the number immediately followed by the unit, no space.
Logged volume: 375mL
